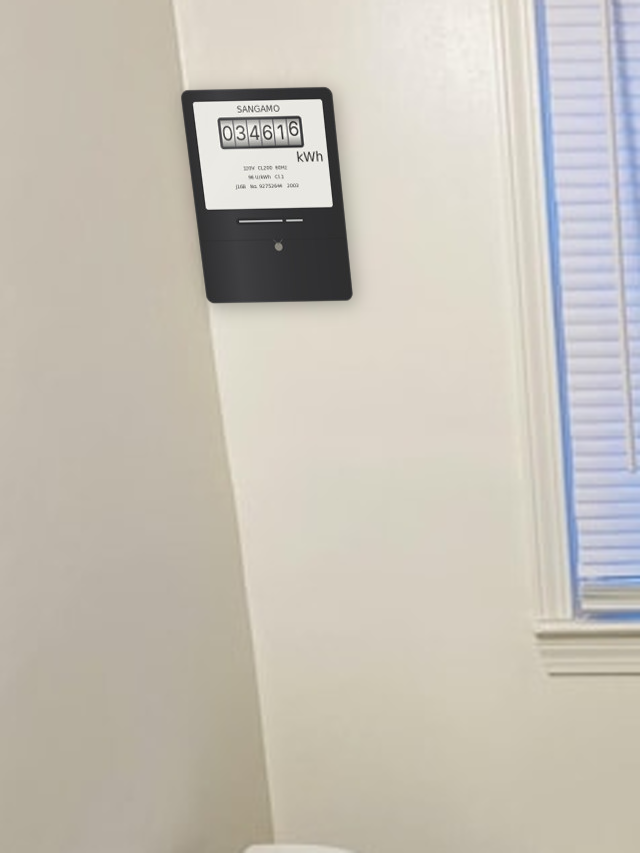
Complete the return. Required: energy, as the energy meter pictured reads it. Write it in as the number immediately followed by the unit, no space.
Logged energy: 34616kWh
